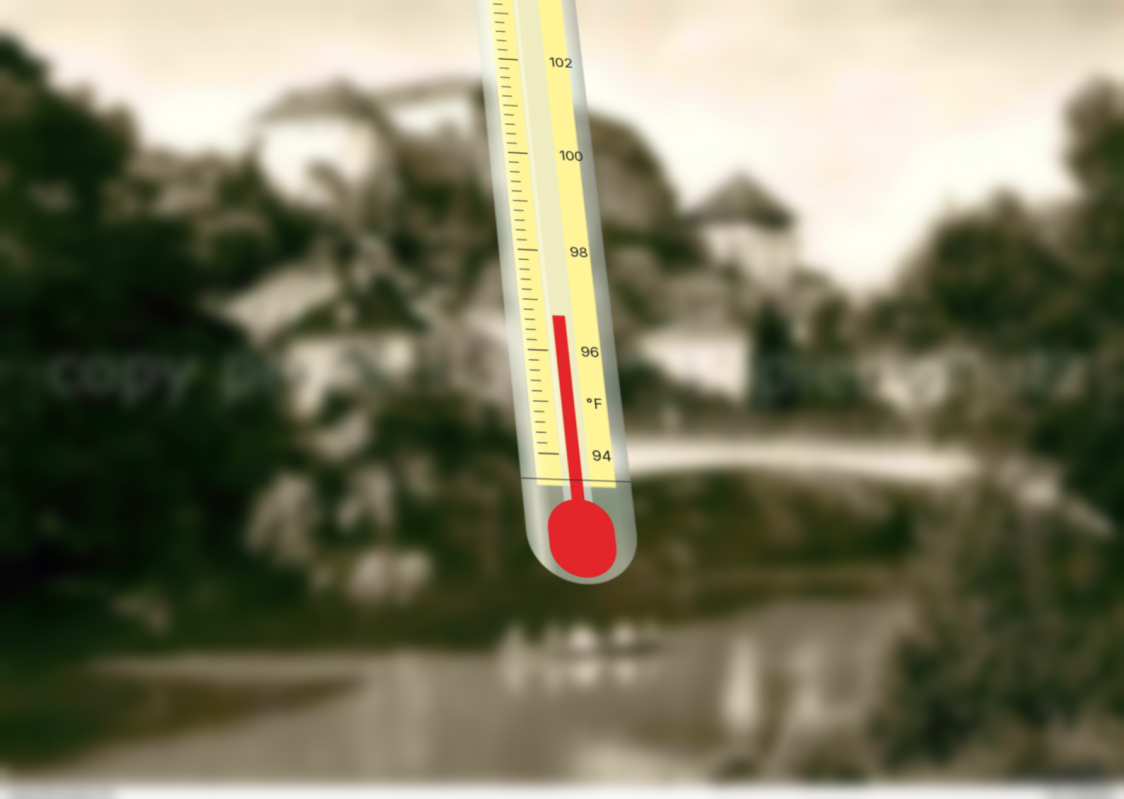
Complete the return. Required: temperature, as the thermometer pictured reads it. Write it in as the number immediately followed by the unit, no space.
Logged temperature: 96.7°F
